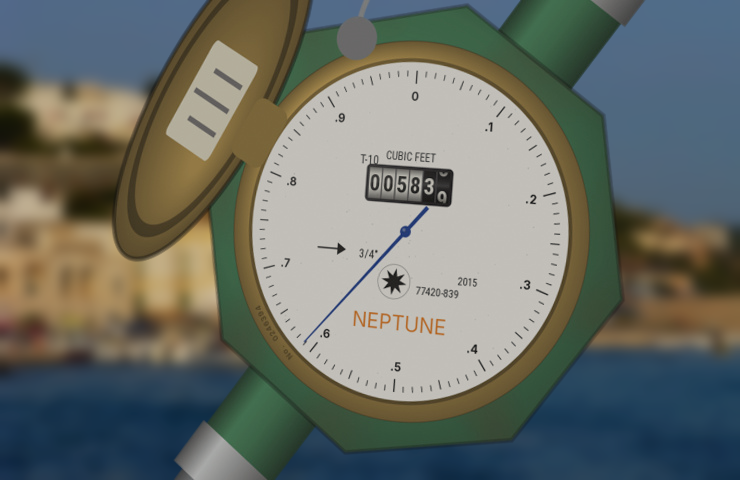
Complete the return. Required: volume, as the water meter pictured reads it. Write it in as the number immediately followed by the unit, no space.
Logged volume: 5838.61ft³
